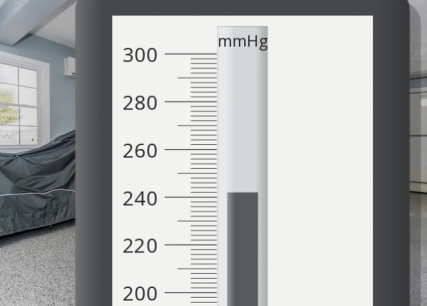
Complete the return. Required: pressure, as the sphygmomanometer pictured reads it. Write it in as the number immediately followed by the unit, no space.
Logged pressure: 242mmHg
